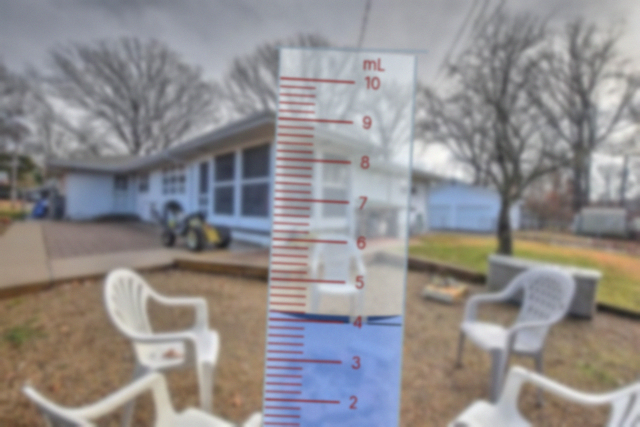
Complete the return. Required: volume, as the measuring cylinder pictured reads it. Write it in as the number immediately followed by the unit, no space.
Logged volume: 4mL
